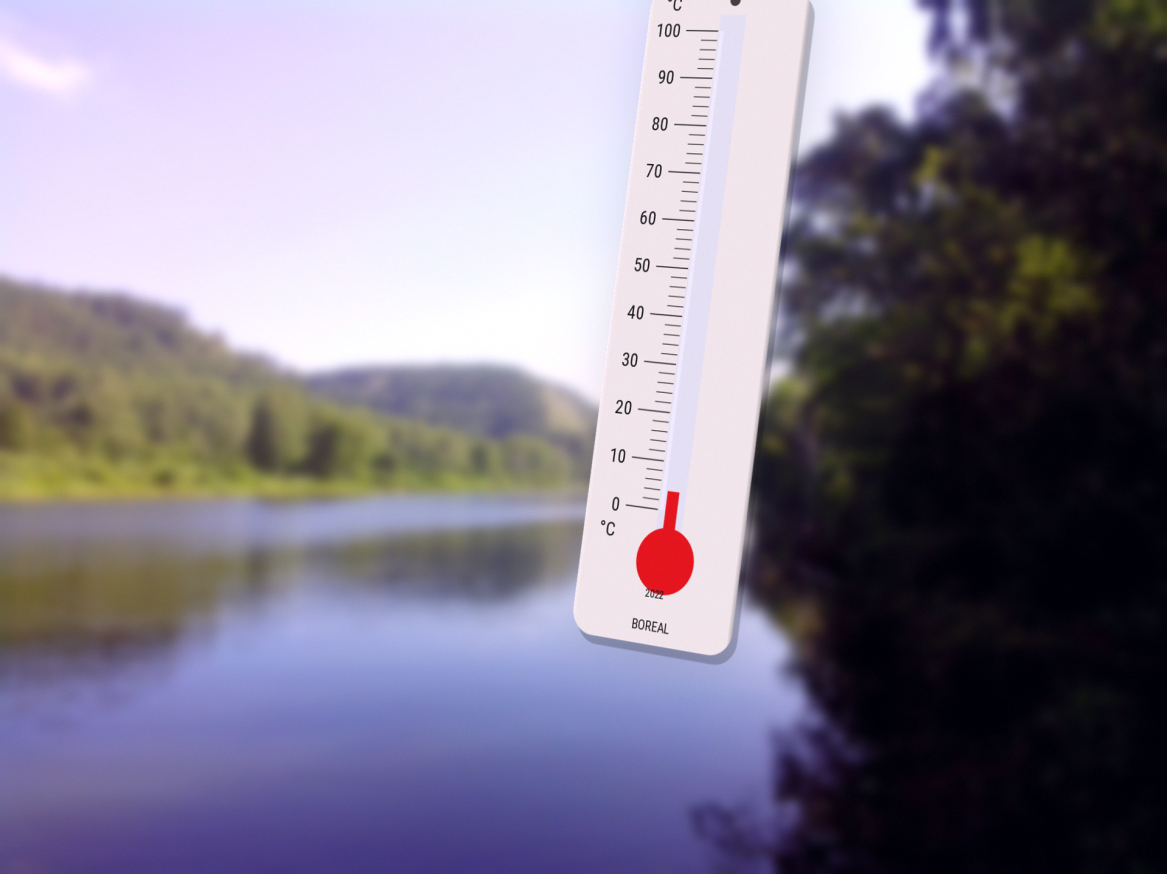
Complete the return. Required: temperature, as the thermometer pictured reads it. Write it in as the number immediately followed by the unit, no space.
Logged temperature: 4°C
